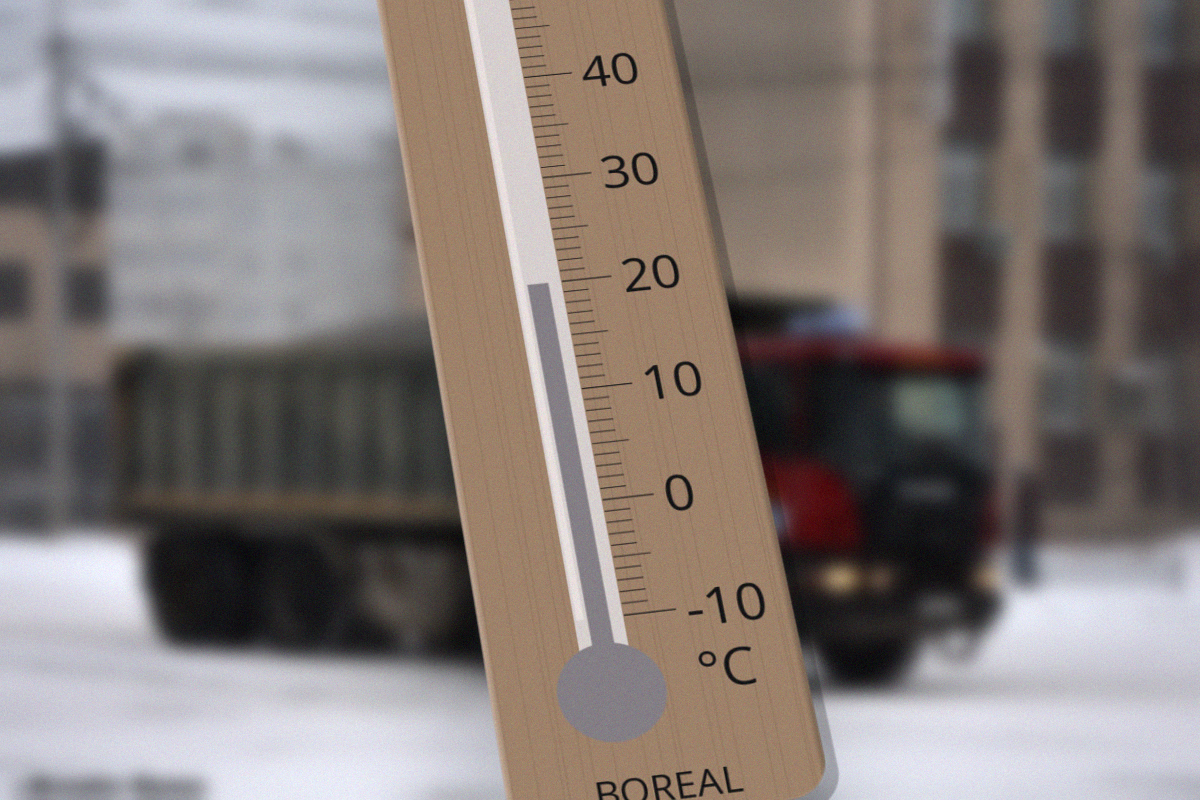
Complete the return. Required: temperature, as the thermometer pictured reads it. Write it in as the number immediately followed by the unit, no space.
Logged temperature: 20°C
